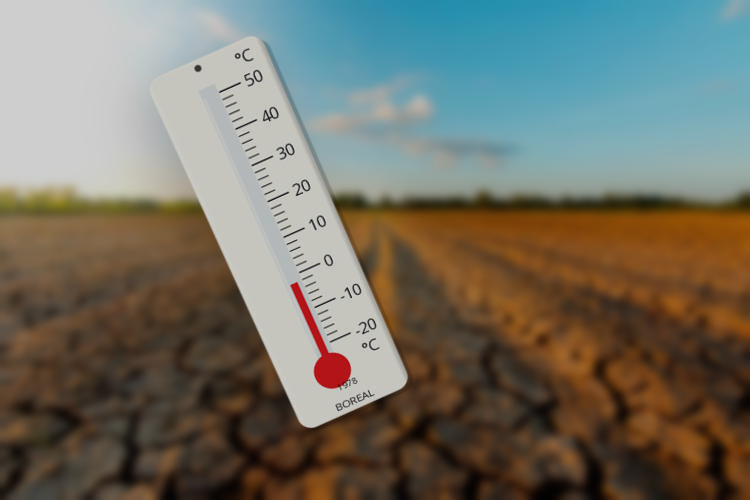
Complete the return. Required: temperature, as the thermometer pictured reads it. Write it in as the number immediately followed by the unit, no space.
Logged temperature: -2°C
